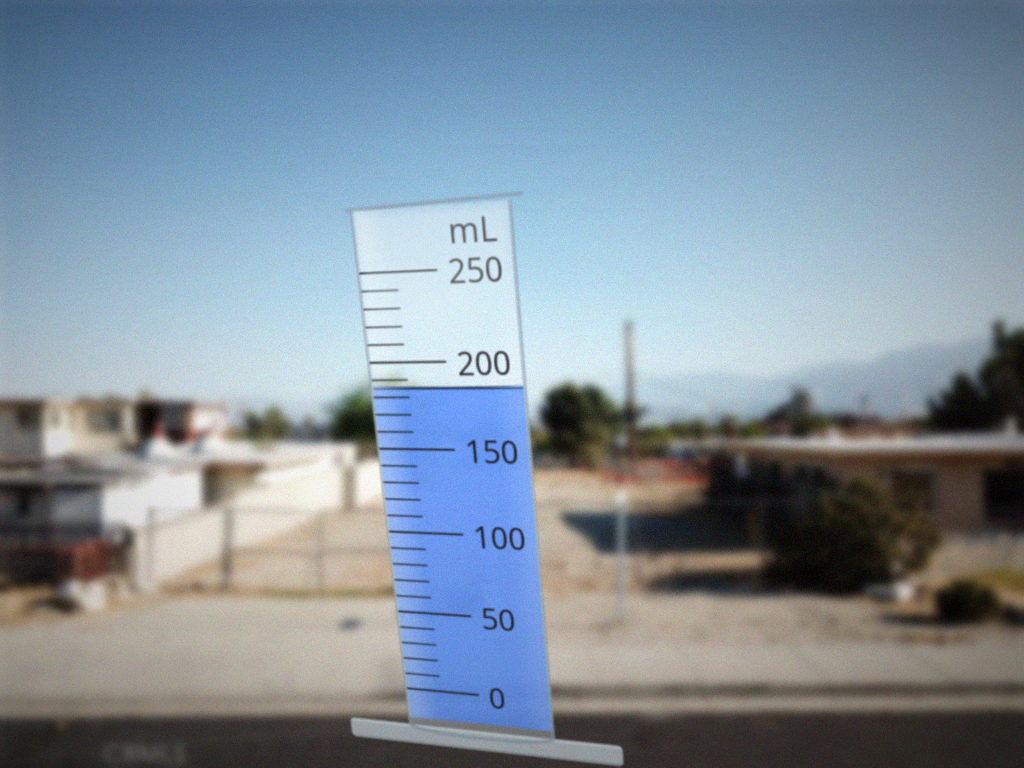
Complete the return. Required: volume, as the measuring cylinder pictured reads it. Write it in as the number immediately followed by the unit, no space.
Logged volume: 185mL
